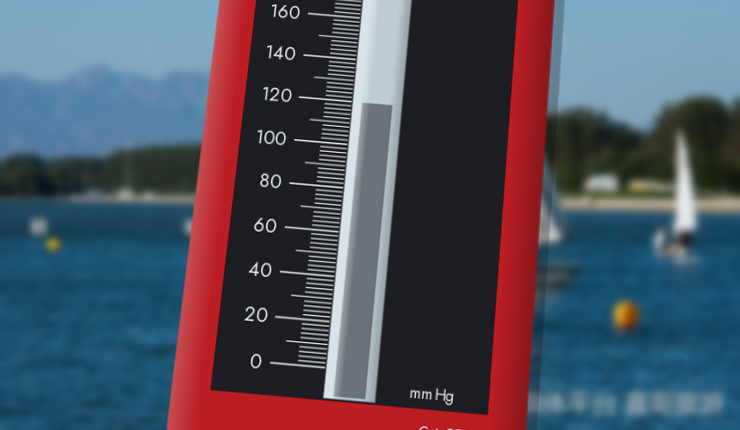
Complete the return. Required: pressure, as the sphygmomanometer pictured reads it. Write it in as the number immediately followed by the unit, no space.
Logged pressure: 120mmHg
